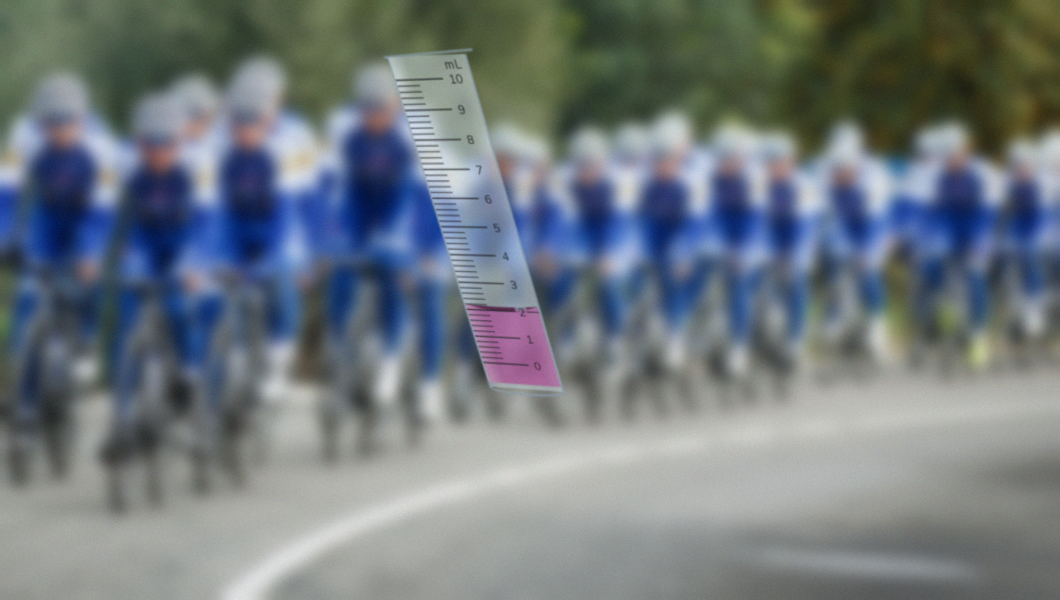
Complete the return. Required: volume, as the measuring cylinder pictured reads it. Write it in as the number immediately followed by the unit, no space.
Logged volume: 2mL
